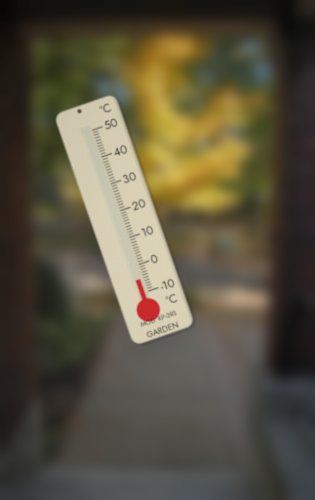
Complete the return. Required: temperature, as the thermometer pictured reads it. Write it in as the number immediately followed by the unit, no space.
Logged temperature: -5°C
